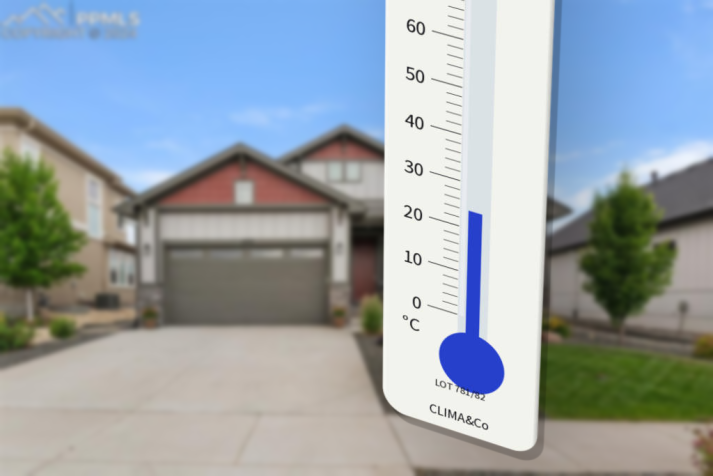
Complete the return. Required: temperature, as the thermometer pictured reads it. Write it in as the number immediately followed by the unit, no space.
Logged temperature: 24°C
